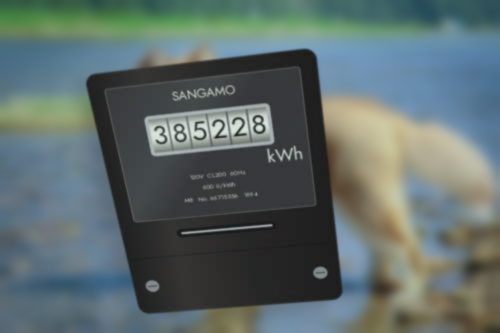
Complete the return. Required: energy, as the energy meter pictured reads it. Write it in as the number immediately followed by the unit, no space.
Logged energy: 385228kWh
